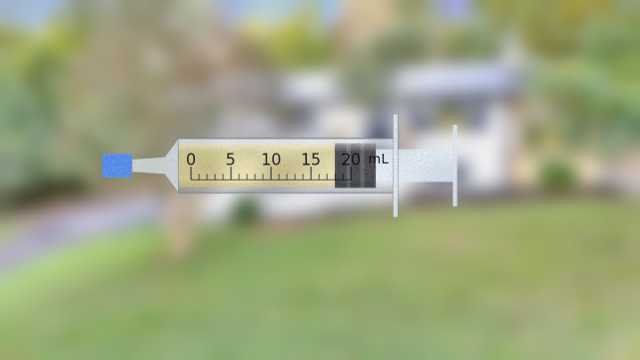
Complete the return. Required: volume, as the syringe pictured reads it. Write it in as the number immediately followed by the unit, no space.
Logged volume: 18mL
